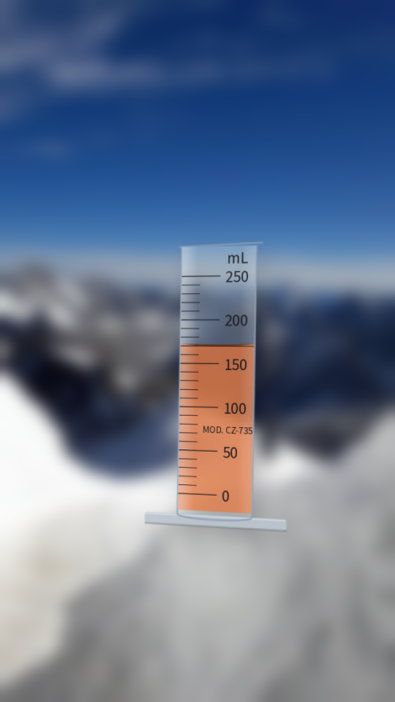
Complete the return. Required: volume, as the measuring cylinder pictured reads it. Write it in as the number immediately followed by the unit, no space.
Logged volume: 170mL
